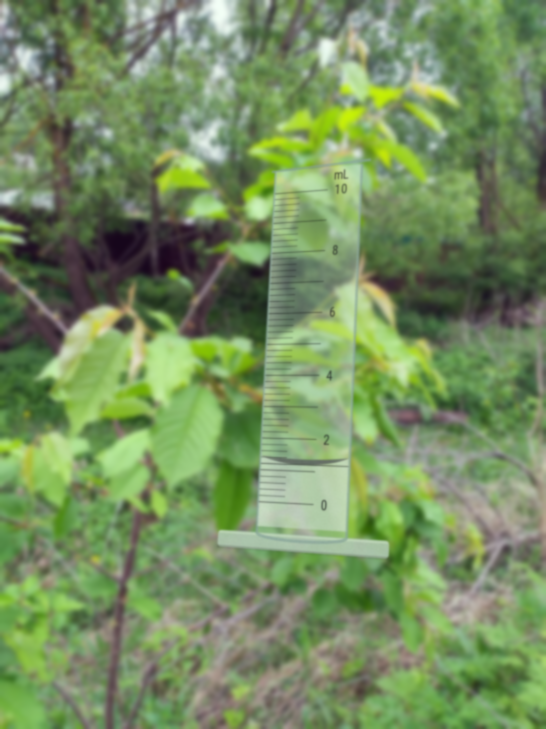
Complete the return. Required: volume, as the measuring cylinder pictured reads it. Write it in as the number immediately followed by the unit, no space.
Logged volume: 1.2mL
